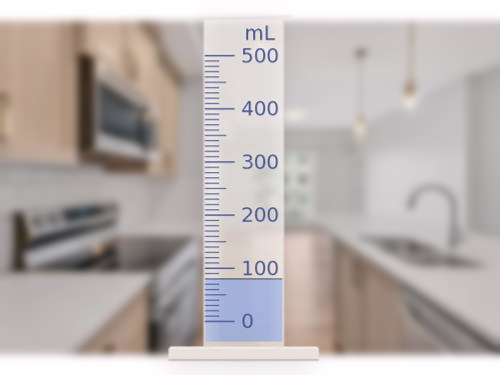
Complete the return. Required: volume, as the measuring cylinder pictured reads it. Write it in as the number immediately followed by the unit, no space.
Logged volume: 80mL
